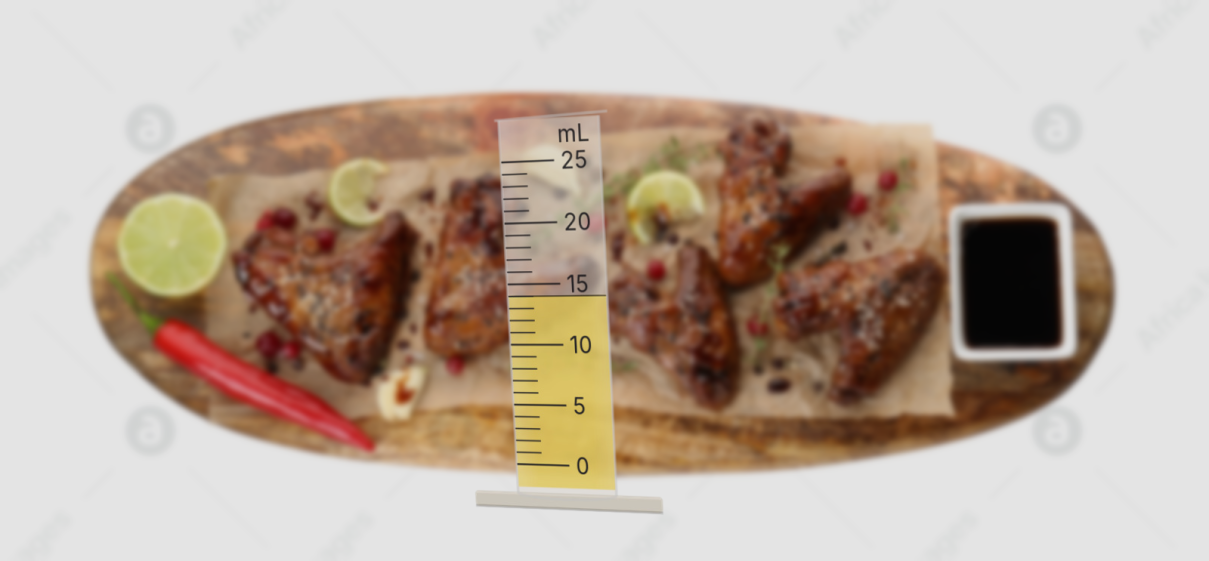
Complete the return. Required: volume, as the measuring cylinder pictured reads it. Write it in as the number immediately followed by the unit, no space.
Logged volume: 14mL
